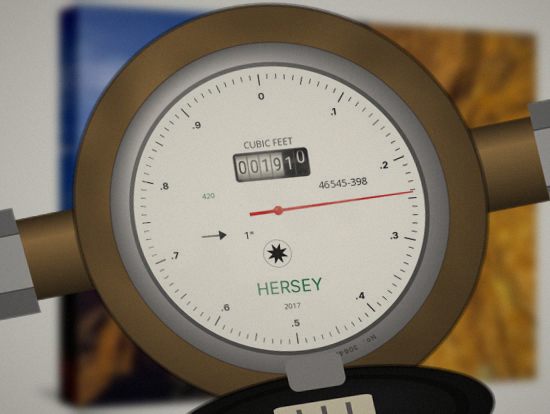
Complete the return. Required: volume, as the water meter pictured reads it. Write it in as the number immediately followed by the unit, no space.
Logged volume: 1910.24ft³
